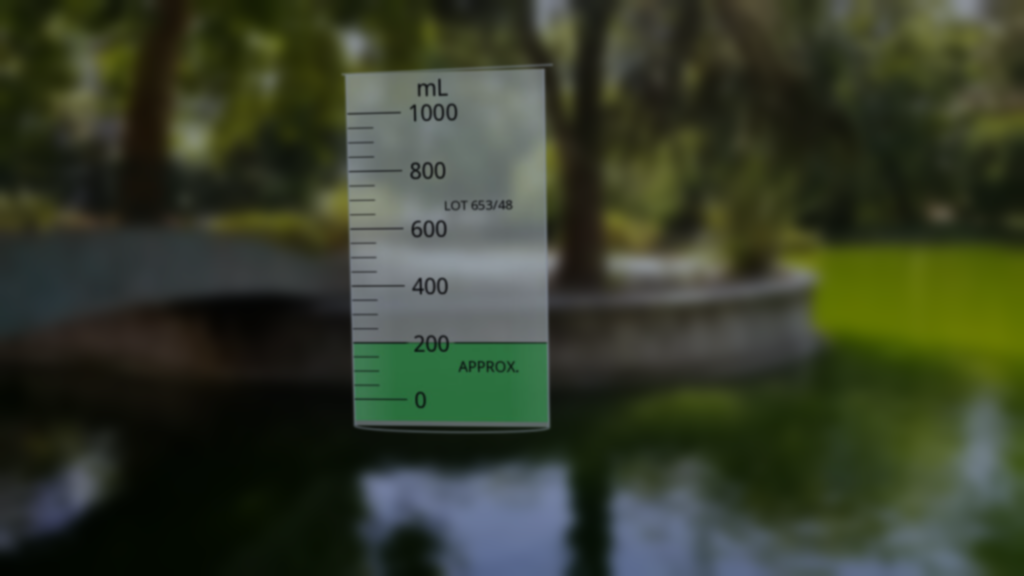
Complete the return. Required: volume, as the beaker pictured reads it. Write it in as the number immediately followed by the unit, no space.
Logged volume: 200mL
